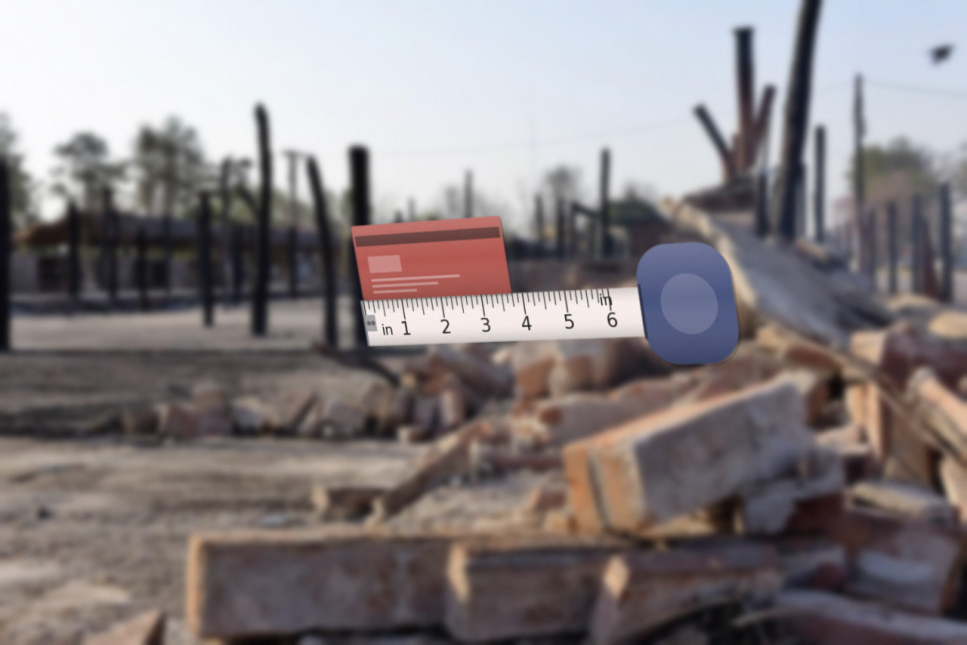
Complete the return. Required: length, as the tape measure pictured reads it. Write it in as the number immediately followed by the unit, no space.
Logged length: 3.75in
